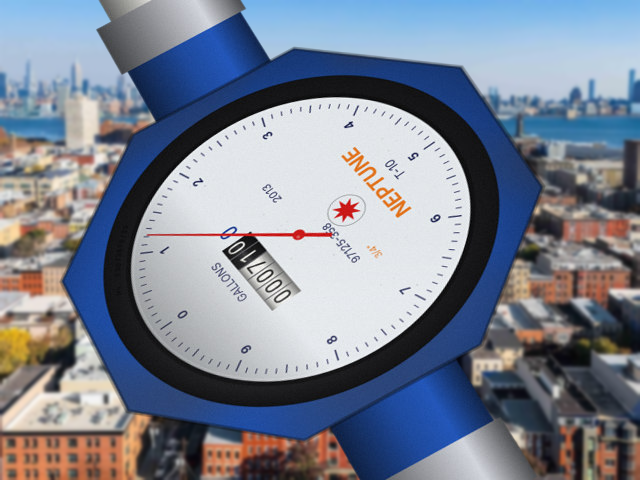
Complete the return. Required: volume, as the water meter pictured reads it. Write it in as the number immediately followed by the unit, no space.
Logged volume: 7101.2gal
